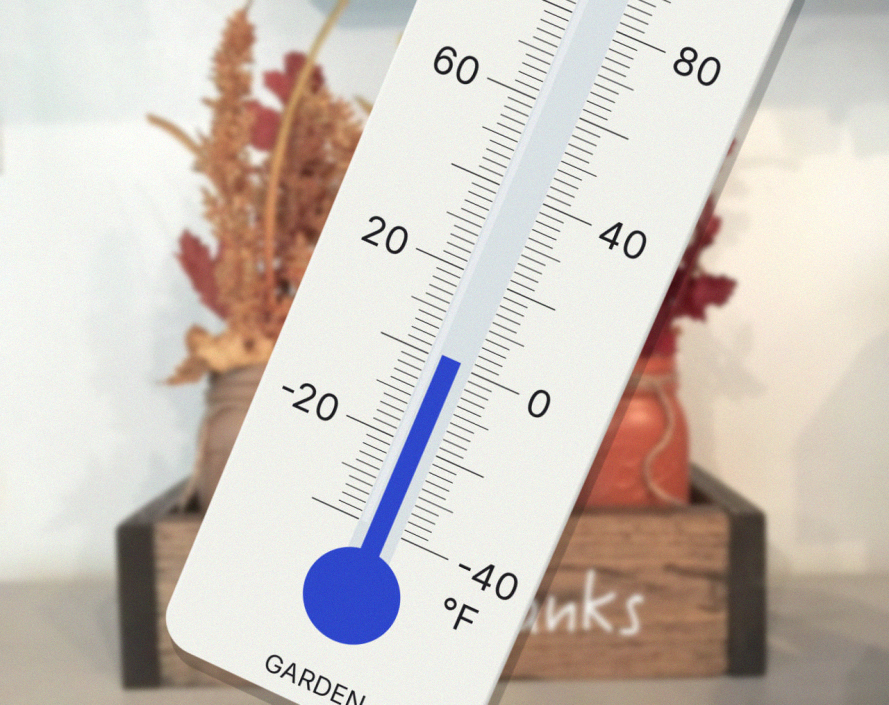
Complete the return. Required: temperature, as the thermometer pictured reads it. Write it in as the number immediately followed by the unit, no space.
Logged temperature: 1°F
